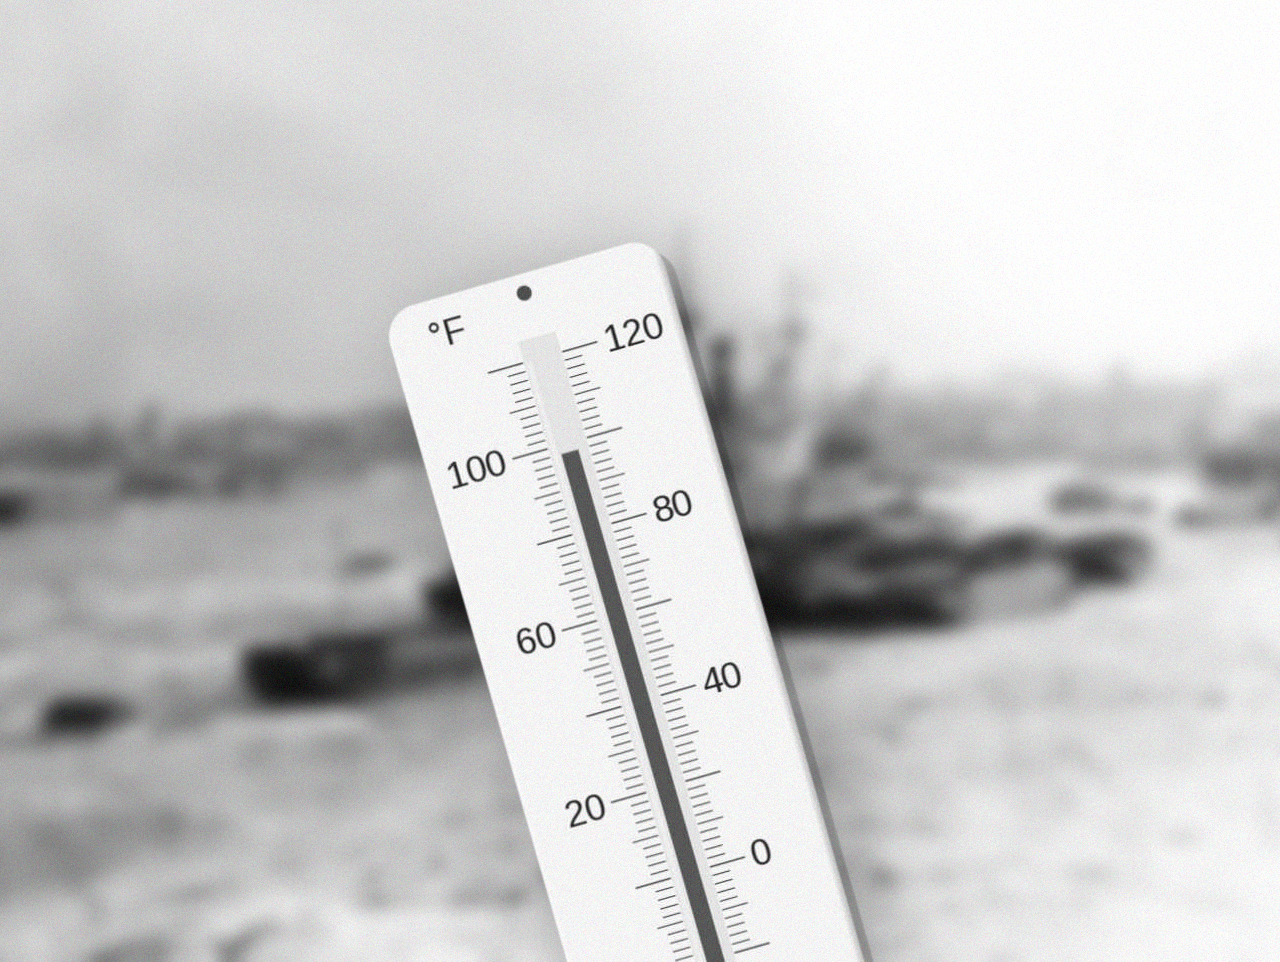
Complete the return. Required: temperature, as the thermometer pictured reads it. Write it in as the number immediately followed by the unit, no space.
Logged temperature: 98°F
